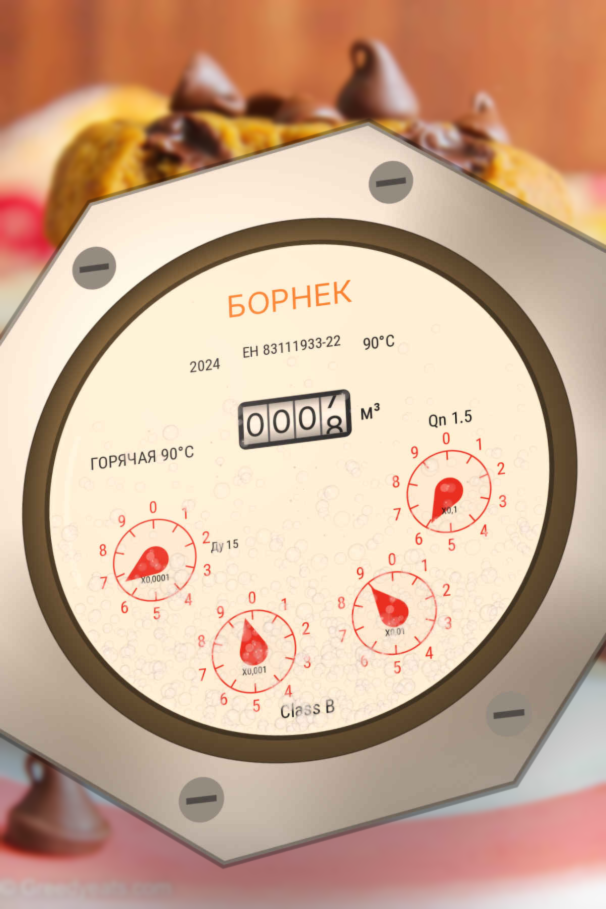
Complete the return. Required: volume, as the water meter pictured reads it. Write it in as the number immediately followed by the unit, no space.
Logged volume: 7.5896m³
